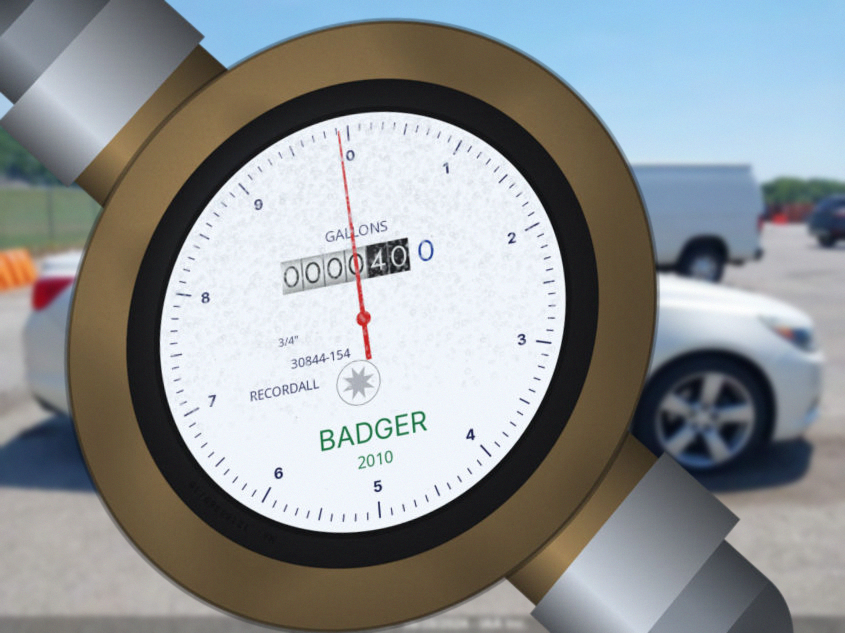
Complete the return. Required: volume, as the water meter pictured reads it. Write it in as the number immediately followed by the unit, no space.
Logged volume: 399.9gal
